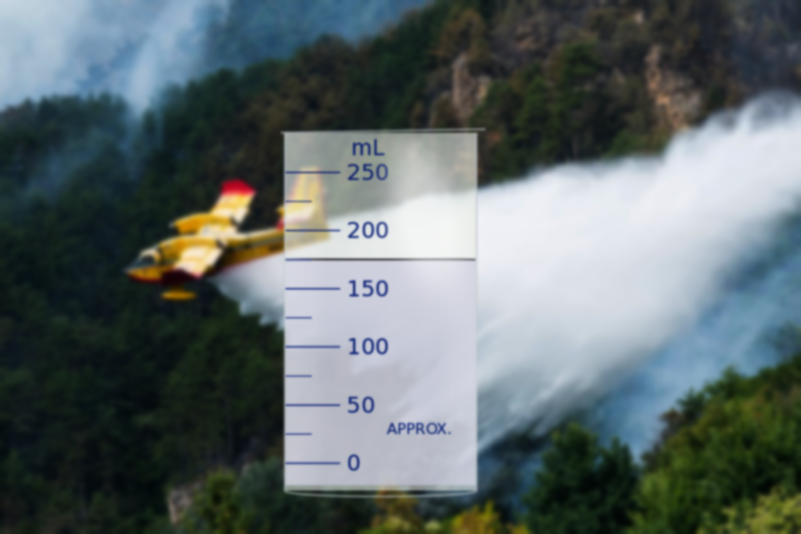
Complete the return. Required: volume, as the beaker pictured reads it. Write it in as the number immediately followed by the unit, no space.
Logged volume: 175mL
